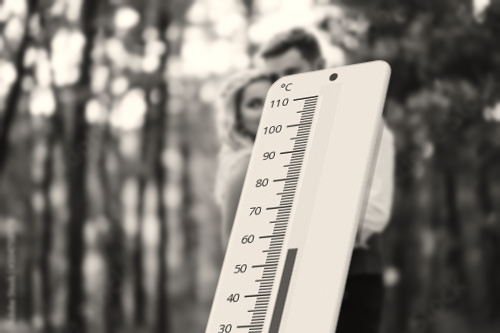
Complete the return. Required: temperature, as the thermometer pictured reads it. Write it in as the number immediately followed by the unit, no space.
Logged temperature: 55°C
